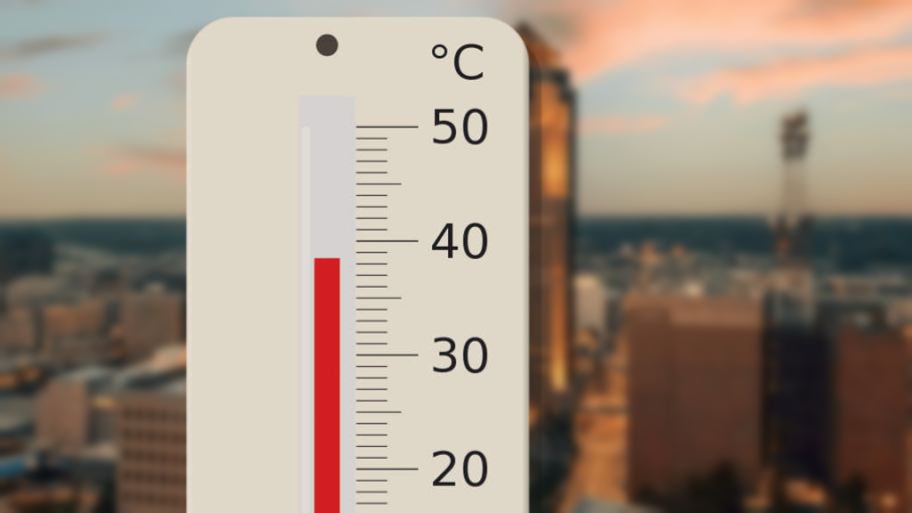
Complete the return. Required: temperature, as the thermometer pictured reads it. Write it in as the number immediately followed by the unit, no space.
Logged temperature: 38.5°C
